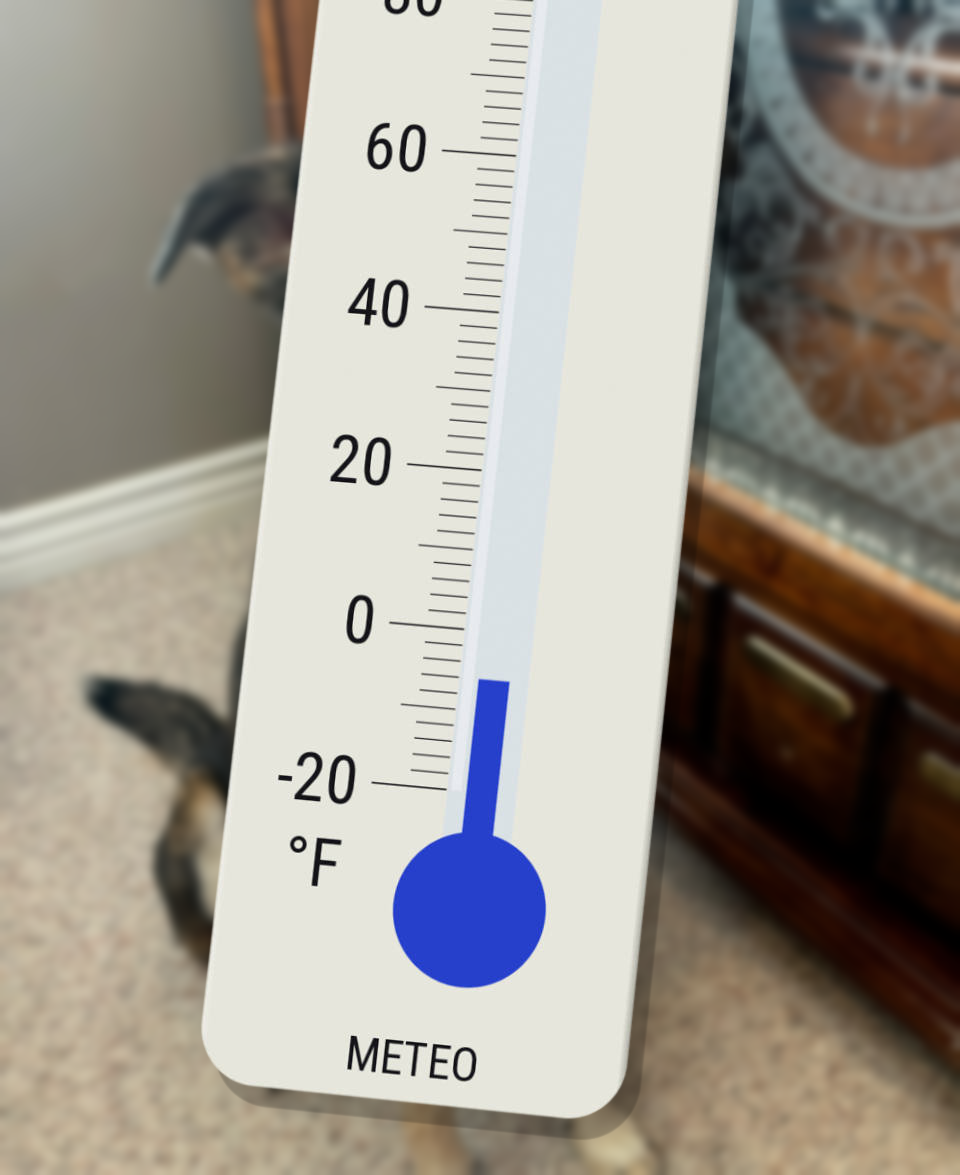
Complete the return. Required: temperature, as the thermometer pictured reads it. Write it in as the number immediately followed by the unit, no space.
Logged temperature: -6°F
